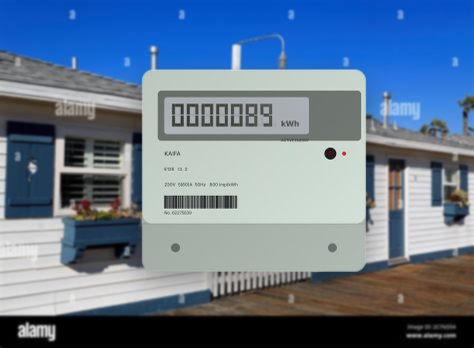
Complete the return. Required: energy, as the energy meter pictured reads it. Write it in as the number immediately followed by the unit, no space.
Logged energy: 89kWh
